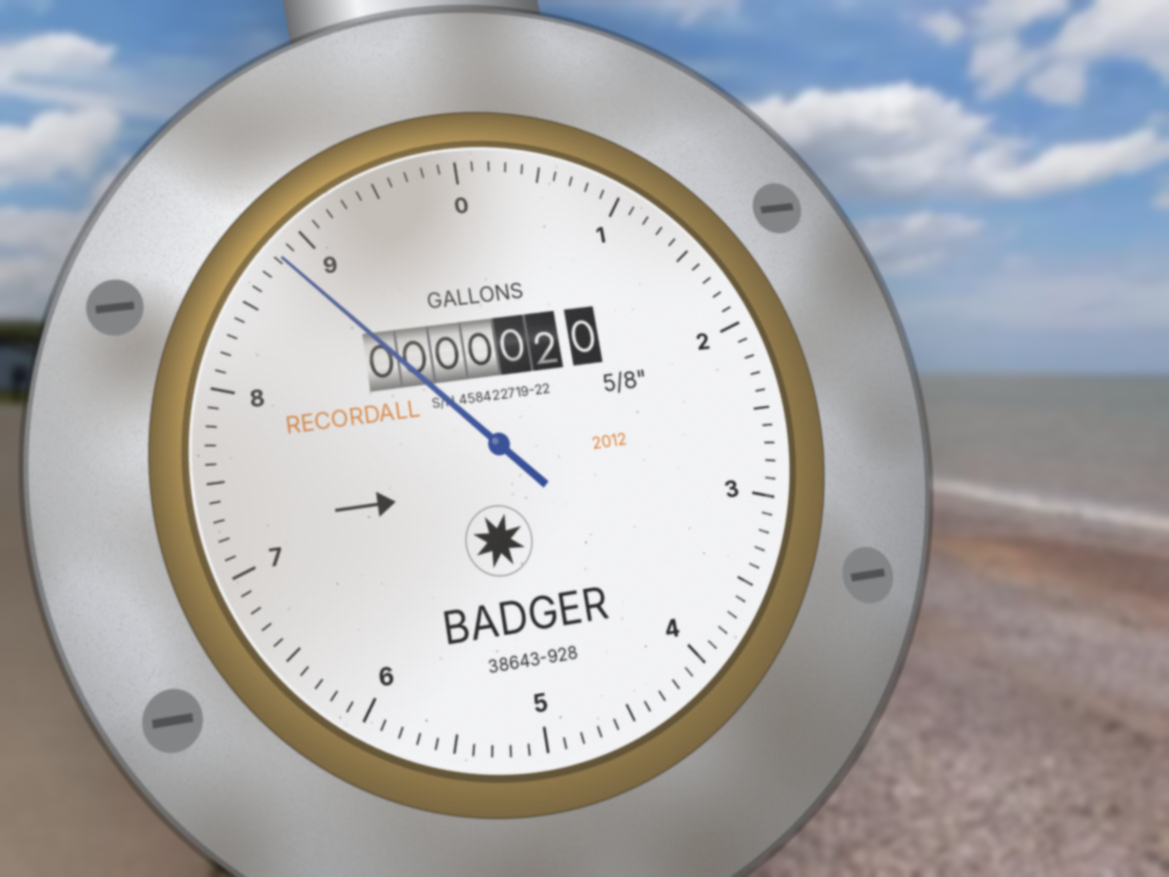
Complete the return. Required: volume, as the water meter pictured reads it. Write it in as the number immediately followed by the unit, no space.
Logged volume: 18.8gal
